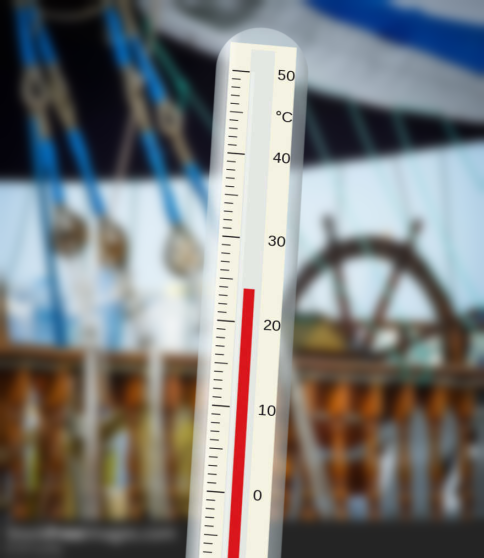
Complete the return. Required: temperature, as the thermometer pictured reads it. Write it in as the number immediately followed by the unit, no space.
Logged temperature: 24°C
